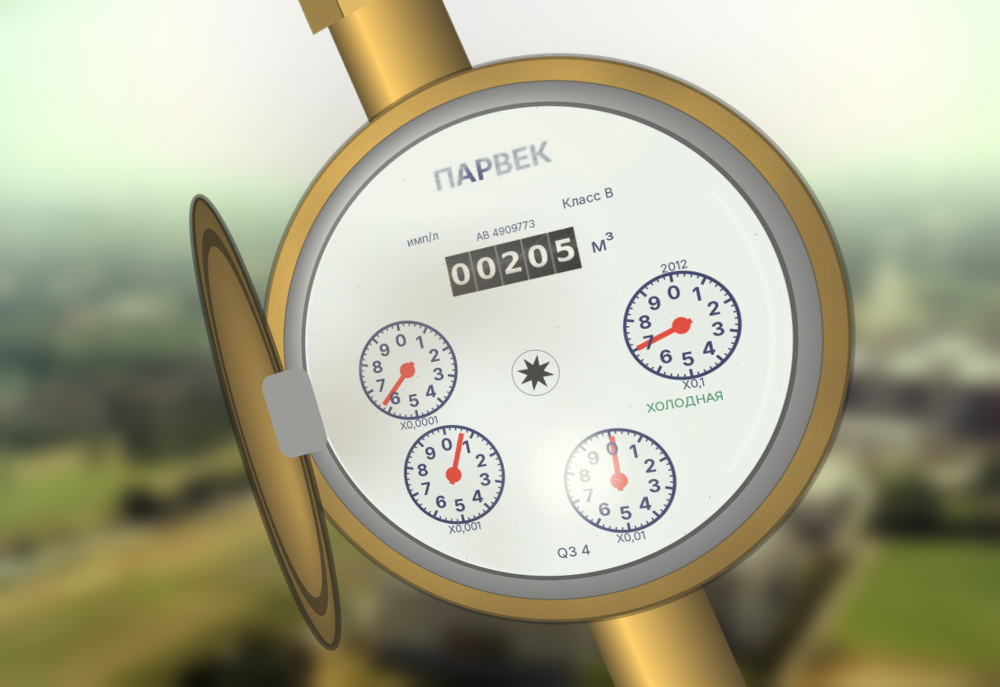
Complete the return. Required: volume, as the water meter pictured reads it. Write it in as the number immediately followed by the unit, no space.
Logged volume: 205.7006m³
